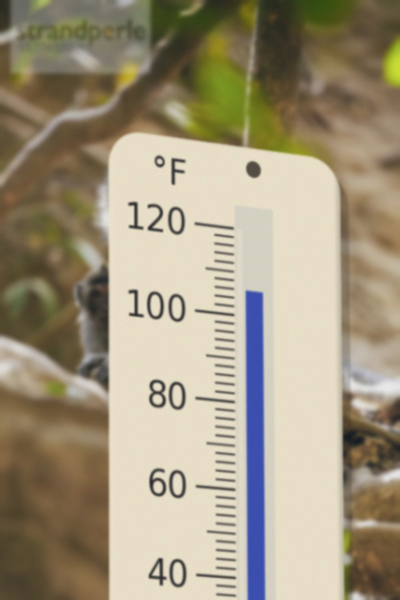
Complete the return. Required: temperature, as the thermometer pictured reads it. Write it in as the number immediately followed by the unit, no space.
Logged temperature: 106°F
